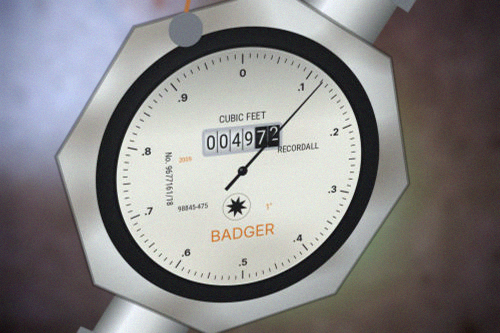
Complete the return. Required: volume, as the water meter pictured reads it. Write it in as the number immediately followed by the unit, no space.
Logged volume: 4972.12ft³
